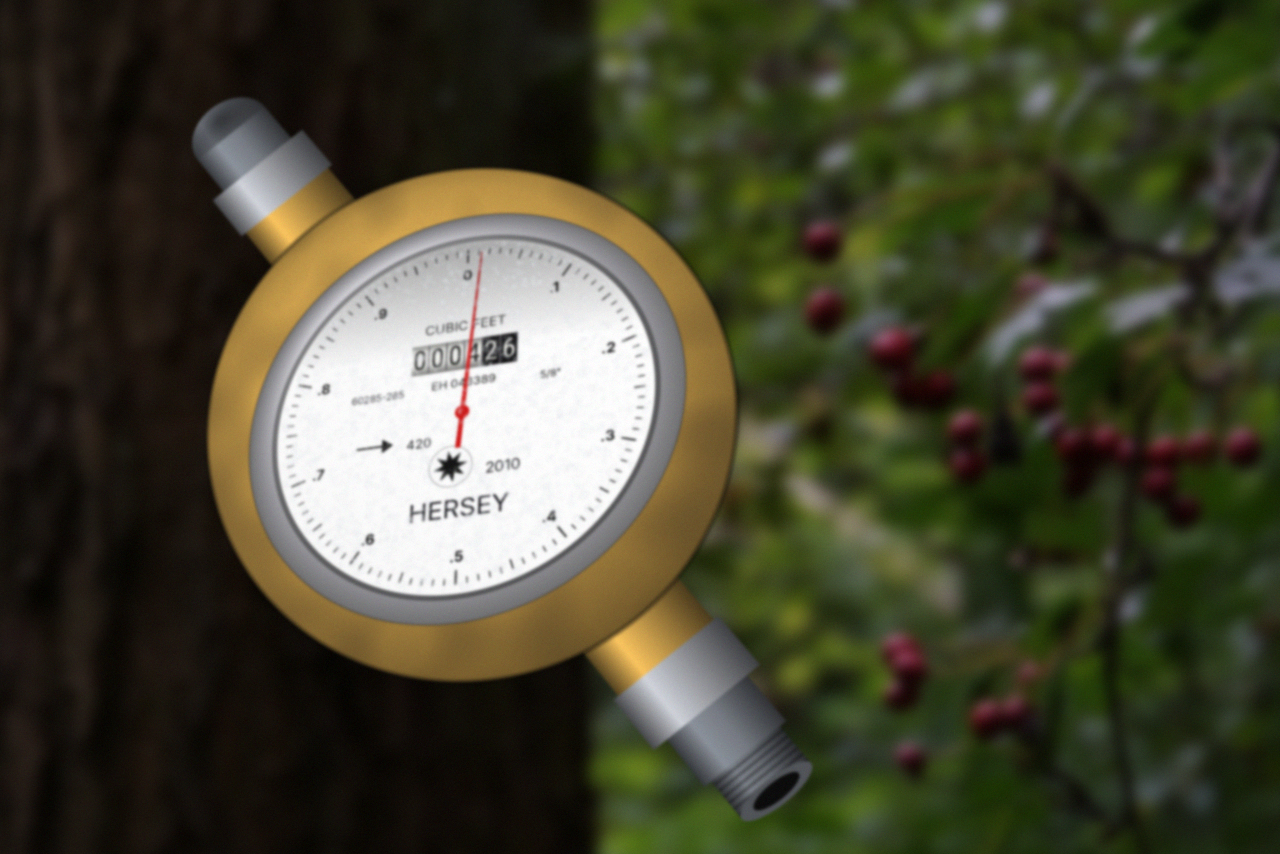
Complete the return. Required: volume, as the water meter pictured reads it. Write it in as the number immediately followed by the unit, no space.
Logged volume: 426.01ft³
